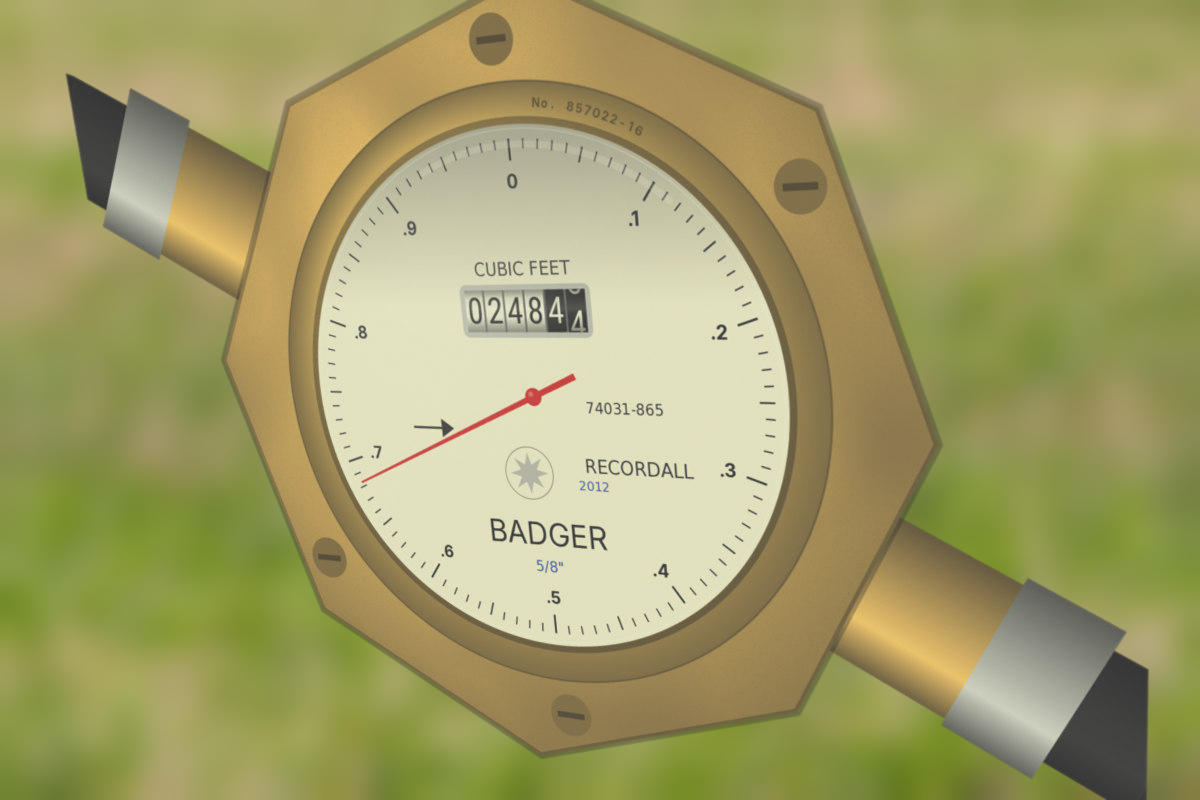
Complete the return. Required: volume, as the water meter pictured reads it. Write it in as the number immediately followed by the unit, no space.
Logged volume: 24843.68ft³
